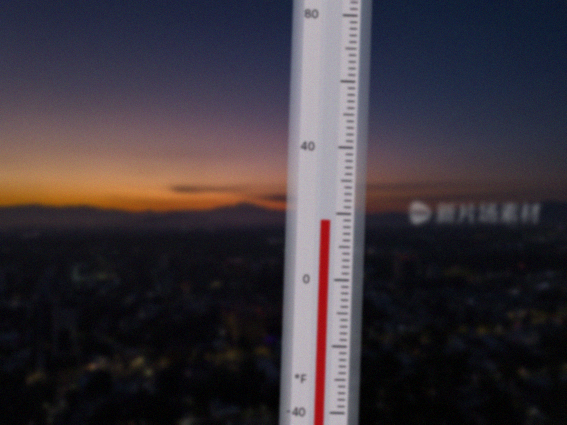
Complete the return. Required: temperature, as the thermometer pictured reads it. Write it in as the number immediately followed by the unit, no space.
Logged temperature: 18°F
